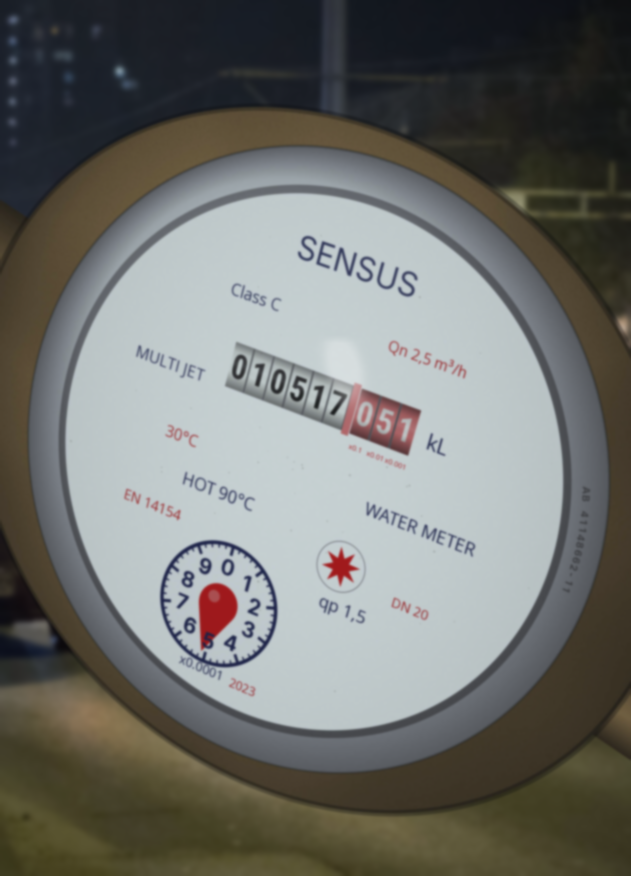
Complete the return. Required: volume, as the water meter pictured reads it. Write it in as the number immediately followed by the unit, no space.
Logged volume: 10517.0515kL
